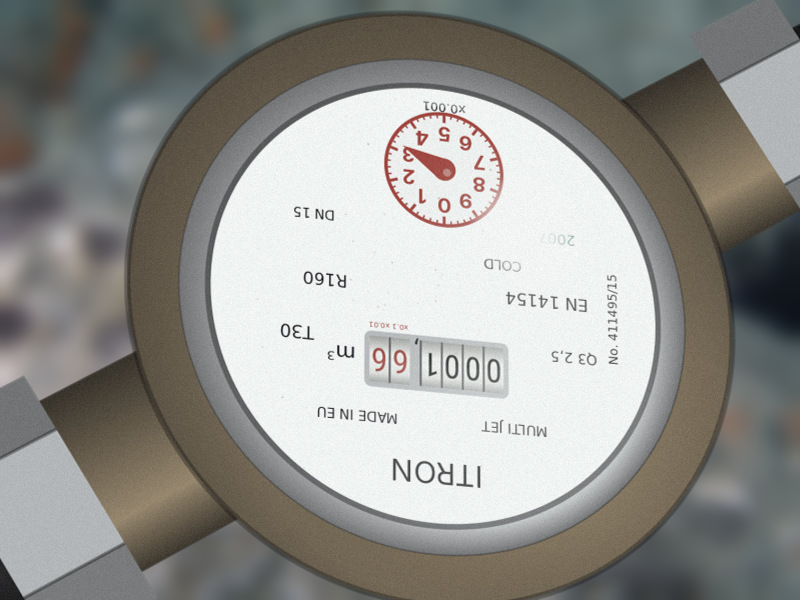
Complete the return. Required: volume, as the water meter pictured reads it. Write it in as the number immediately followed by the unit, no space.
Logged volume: 1.663m³
